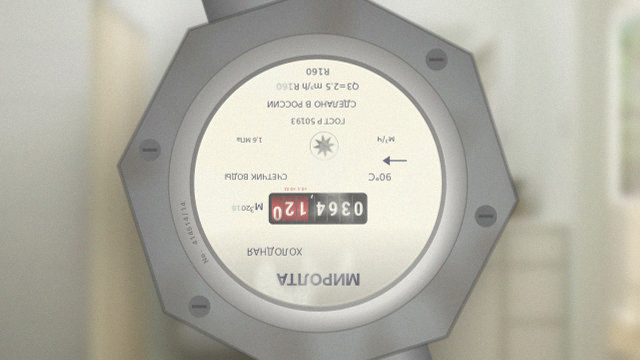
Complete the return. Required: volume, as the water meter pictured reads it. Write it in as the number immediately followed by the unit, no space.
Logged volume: 364.120m³
